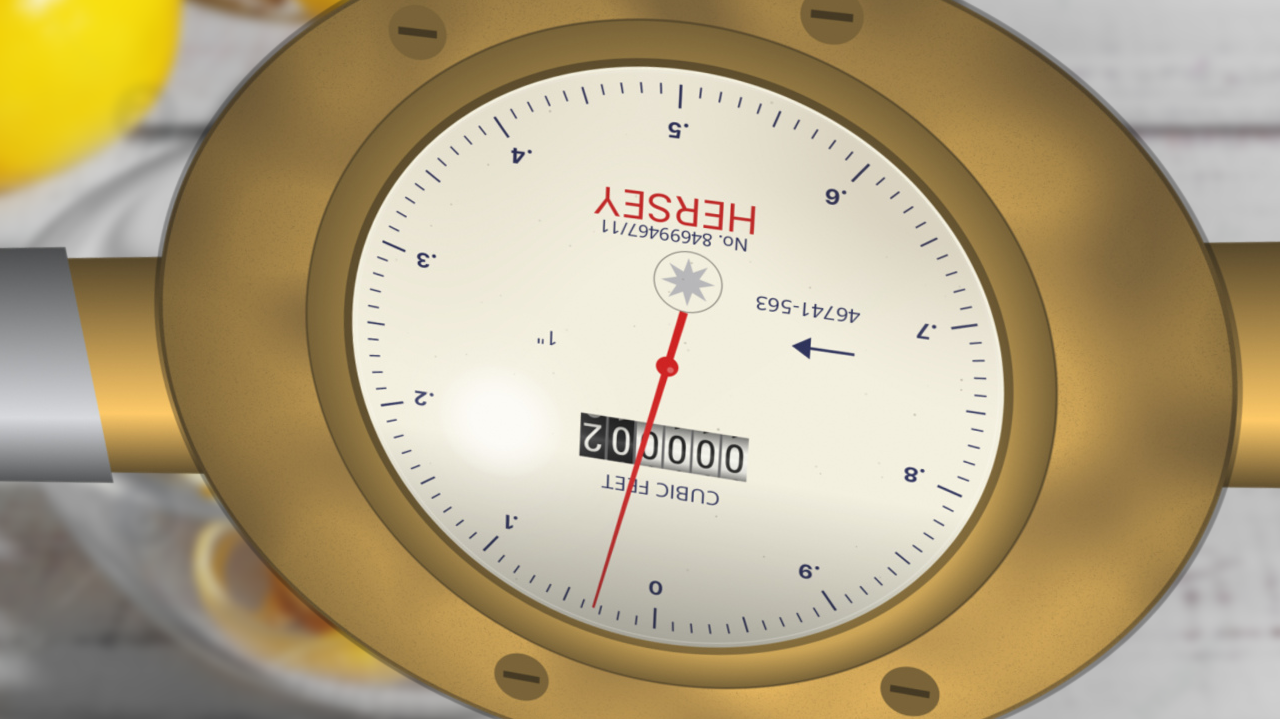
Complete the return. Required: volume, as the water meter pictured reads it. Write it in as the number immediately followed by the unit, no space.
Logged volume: 2.03ft³
